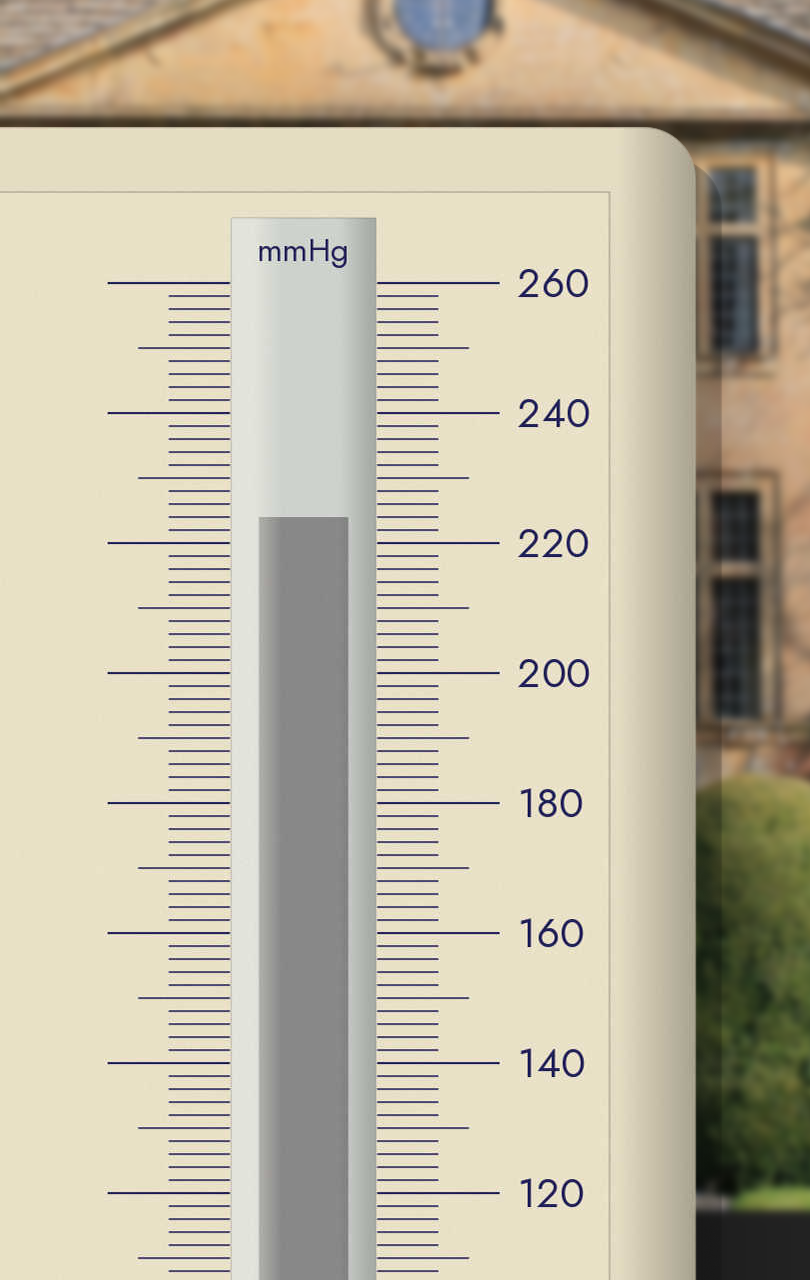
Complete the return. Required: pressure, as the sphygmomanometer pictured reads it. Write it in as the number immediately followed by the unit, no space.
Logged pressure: 224mmHg
